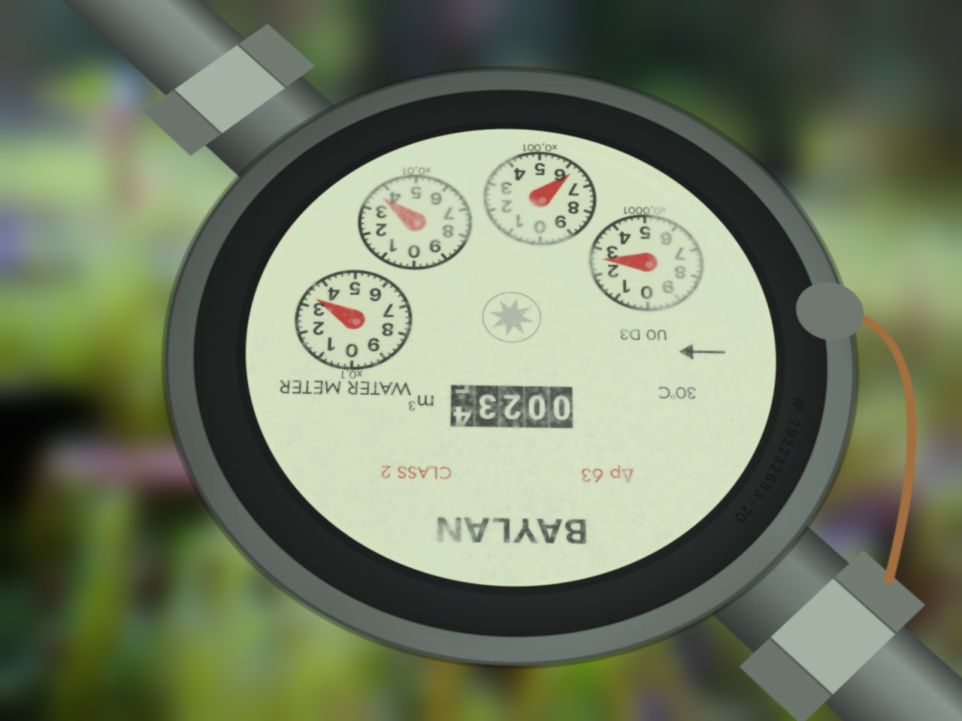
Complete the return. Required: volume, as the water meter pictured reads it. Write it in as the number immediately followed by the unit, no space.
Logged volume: 234.3362m³
